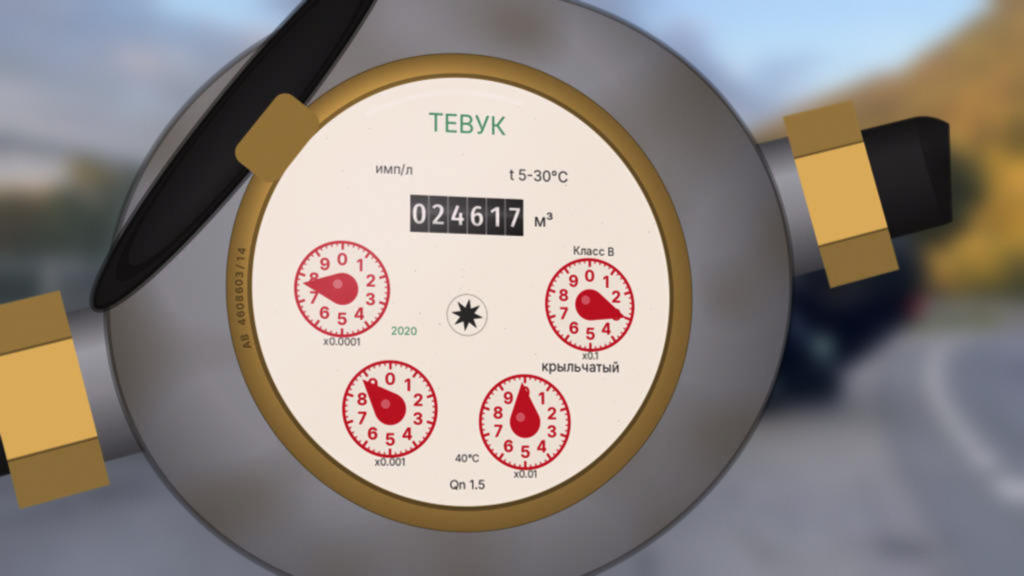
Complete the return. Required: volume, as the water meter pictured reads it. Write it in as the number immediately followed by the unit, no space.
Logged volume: 24617.2987m³
